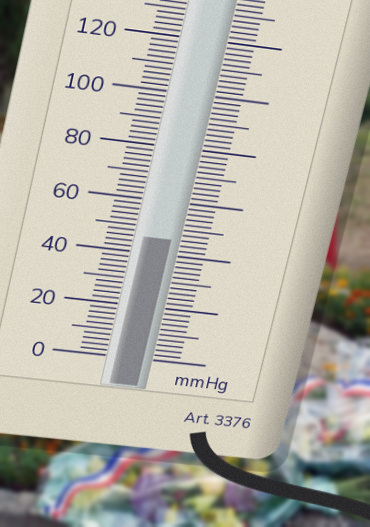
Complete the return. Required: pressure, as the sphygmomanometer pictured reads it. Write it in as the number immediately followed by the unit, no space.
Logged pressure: 46mmHg
